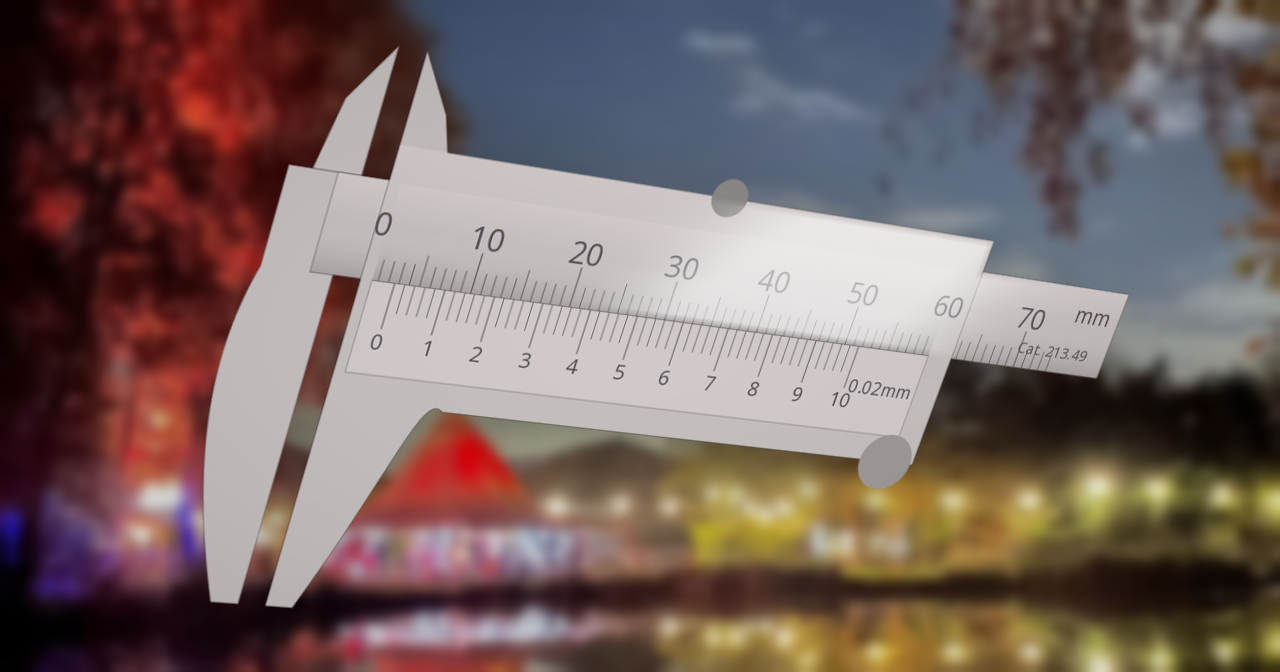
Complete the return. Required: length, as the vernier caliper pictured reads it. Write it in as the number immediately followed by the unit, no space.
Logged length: 2.6mm
